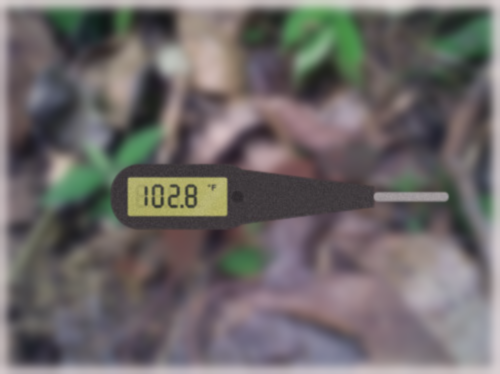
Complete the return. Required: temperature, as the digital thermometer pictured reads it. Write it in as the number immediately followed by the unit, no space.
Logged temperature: 102.8°F
